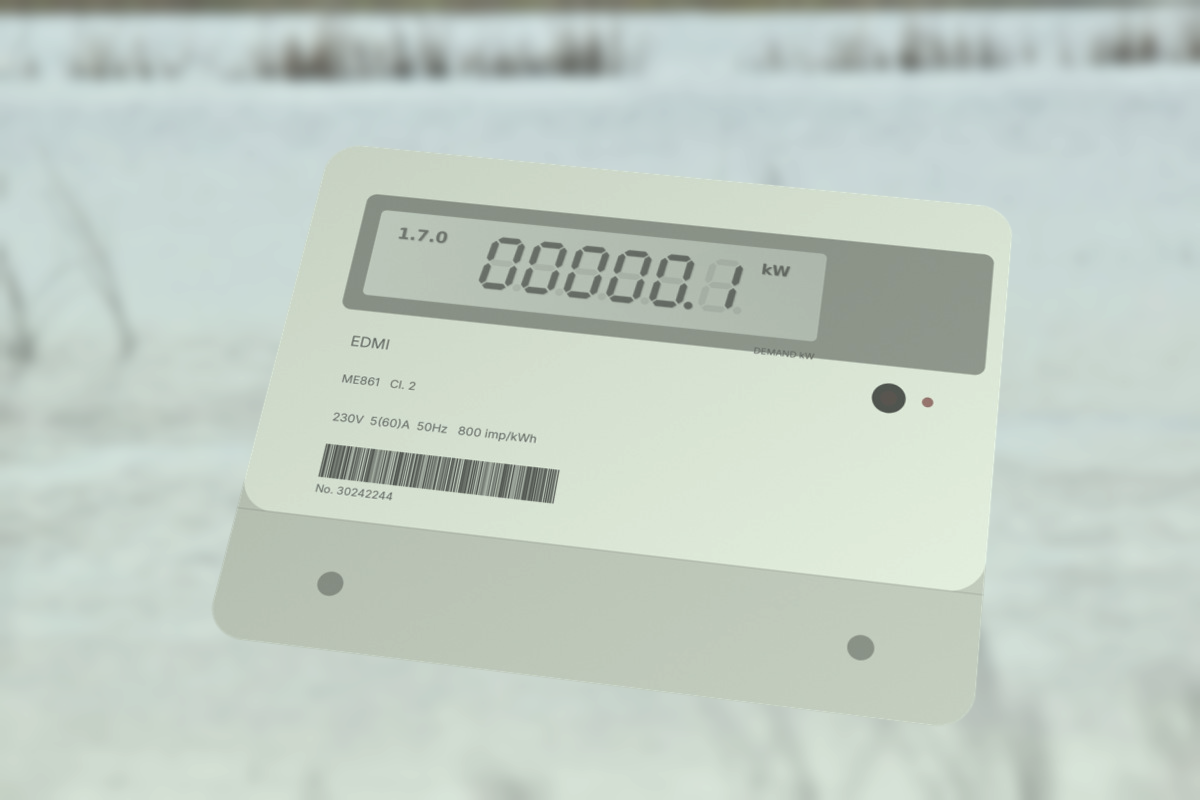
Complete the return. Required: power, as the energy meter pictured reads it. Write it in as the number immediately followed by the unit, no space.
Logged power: 0.1kW
